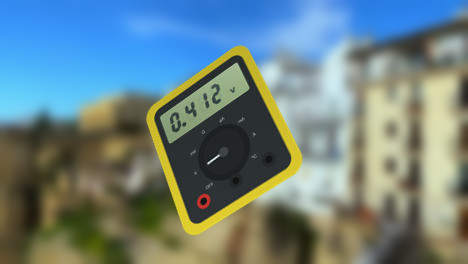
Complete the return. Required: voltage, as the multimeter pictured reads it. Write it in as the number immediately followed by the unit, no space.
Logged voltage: 0.412V
